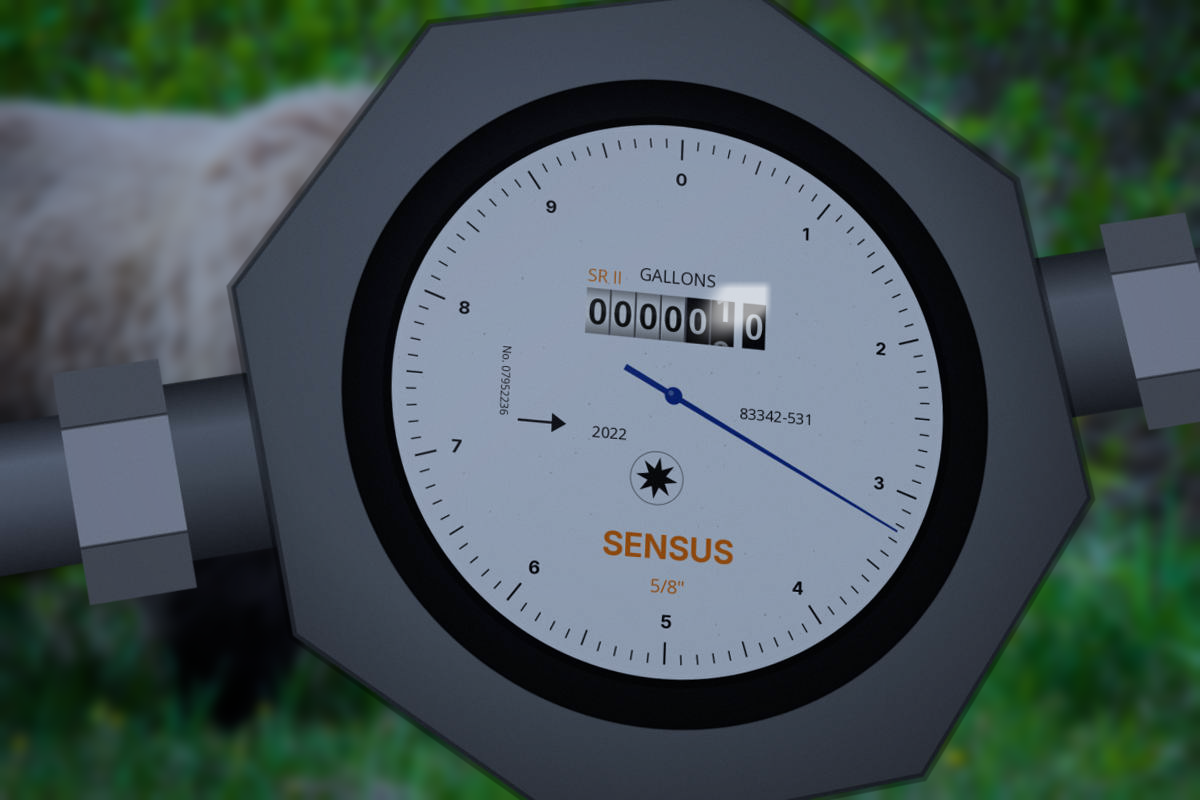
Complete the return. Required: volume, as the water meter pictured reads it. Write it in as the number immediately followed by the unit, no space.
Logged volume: 13.2gal
